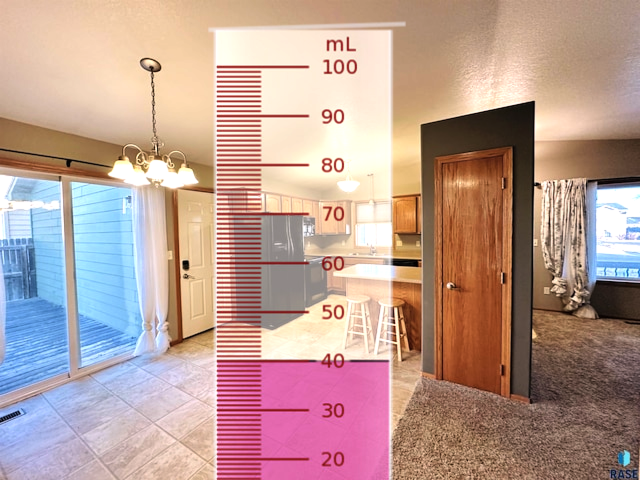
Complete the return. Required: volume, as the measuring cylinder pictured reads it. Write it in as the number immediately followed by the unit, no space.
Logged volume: 40mL
